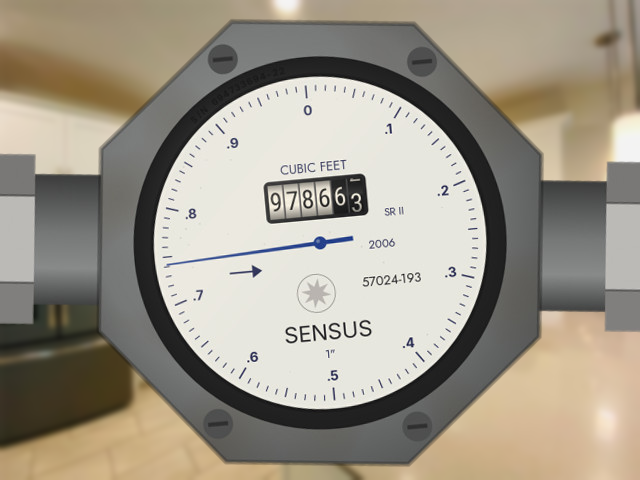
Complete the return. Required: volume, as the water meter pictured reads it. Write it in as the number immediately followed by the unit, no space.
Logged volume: 978662.74ft³
